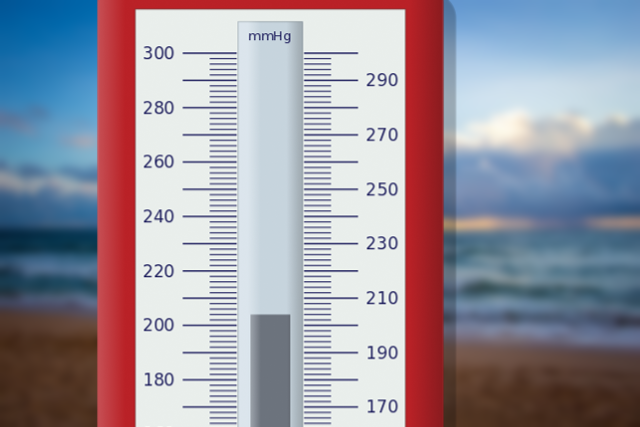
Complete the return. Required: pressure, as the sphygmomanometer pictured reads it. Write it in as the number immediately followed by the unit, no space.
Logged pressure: 204mmHg
